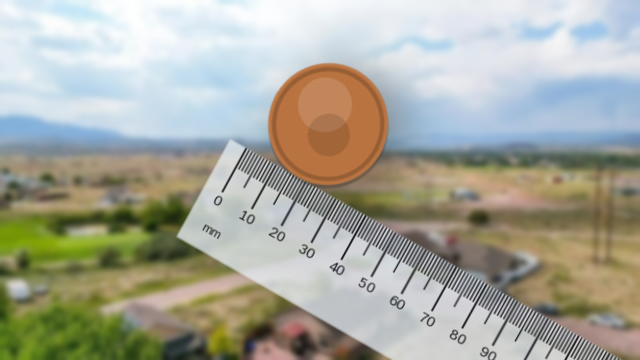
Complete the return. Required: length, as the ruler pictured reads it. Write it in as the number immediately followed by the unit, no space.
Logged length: 35mm
